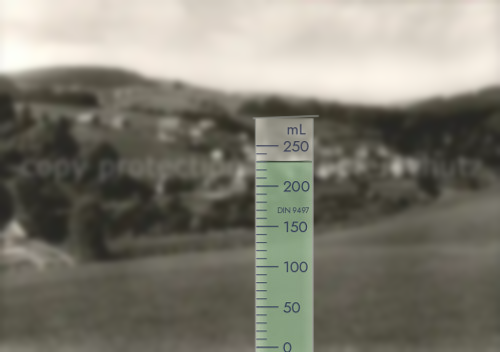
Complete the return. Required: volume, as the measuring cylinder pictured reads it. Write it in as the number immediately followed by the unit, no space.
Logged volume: 230mL
